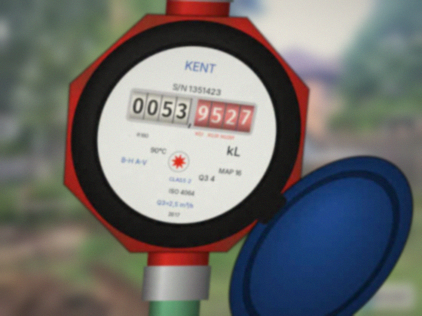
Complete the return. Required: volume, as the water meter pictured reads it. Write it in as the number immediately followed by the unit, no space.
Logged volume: 53.9527kL
